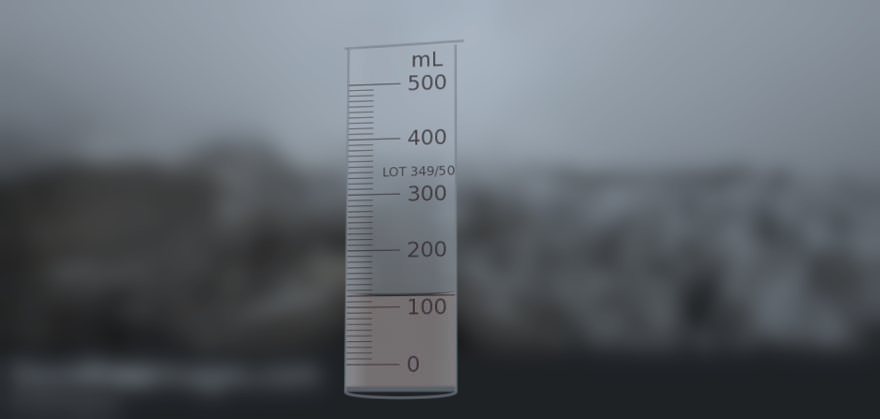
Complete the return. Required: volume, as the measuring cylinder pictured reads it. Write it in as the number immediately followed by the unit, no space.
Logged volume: 120mL
